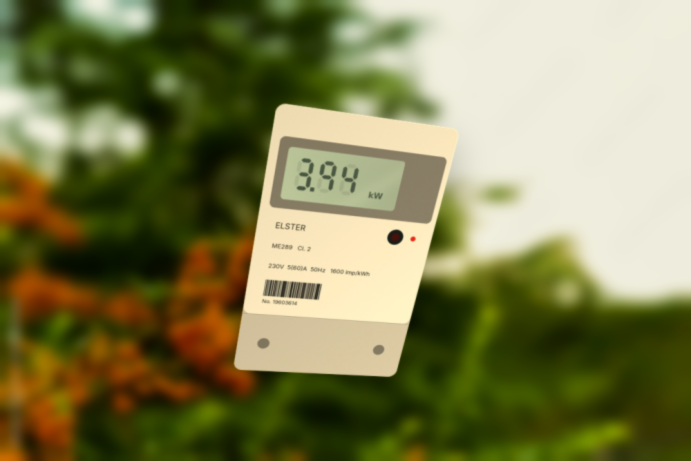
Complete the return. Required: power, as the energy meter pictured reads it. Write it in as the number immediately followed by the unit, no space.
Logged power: 3.94kW
